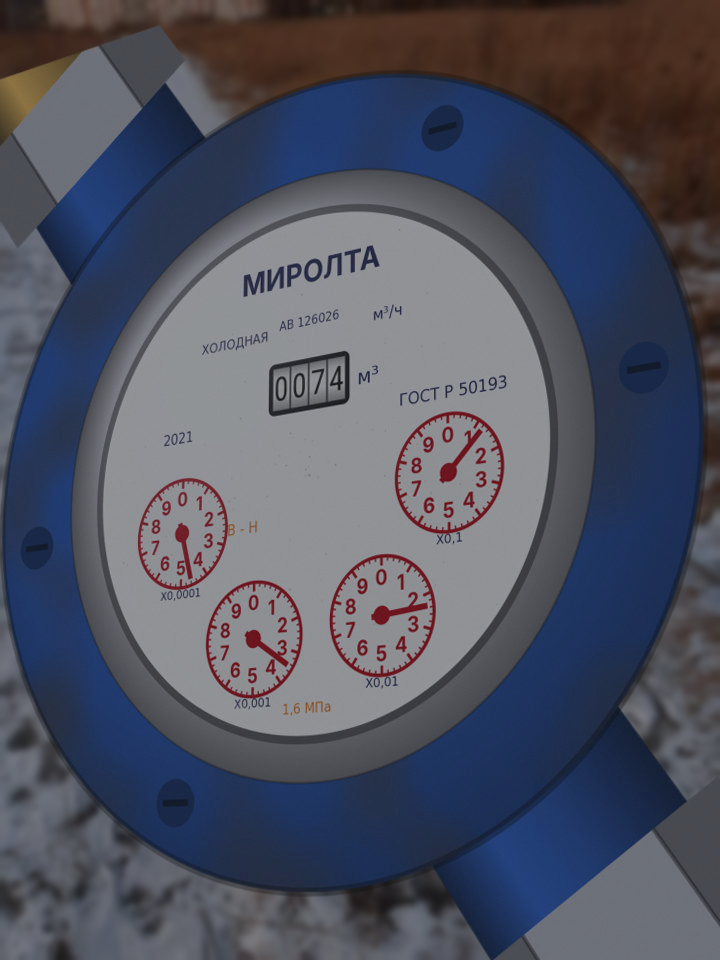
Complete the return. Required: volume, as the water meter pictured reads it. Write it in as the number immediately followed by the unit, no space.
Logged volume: 74.1234m³
